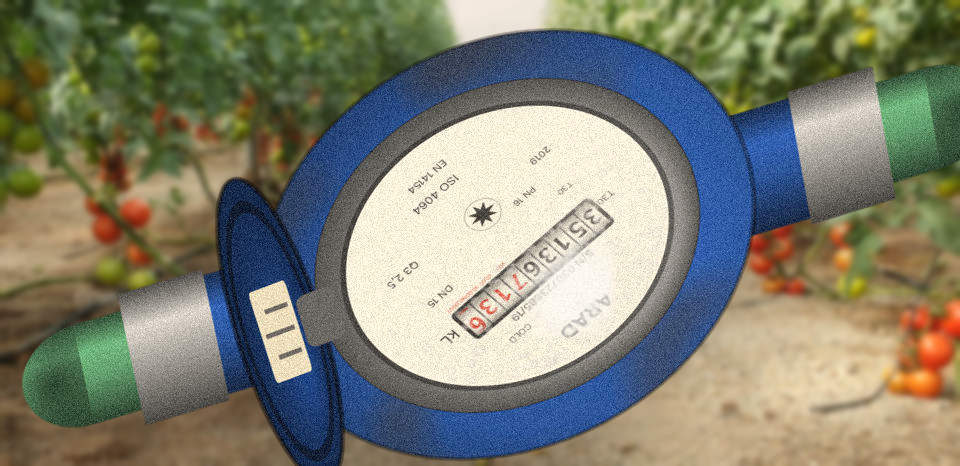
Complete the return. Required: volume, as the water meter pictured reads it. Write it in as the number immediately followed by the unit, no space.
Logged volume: 35136.7136kL
